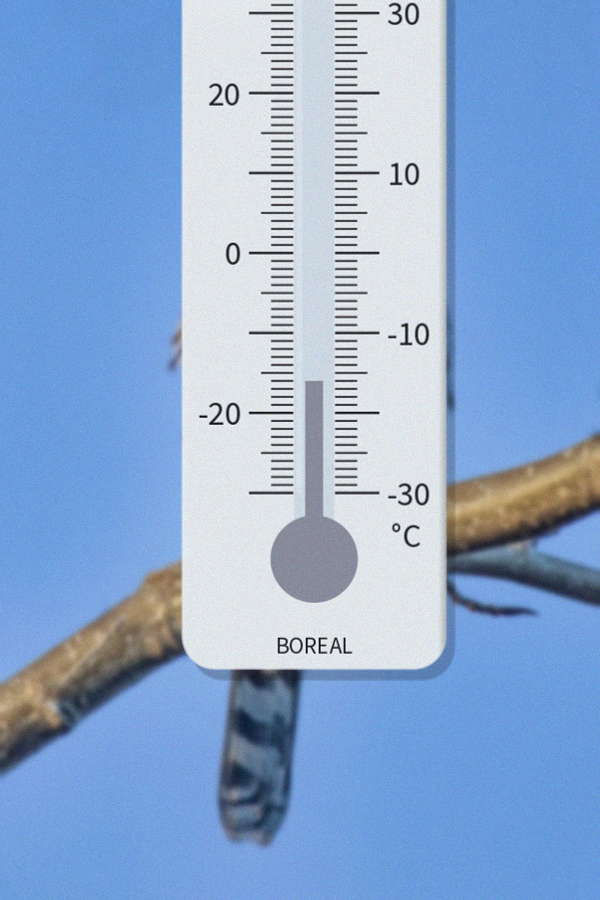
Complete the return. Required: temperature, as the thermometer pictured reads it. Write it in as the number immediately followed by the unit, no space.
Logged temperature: -16°C
